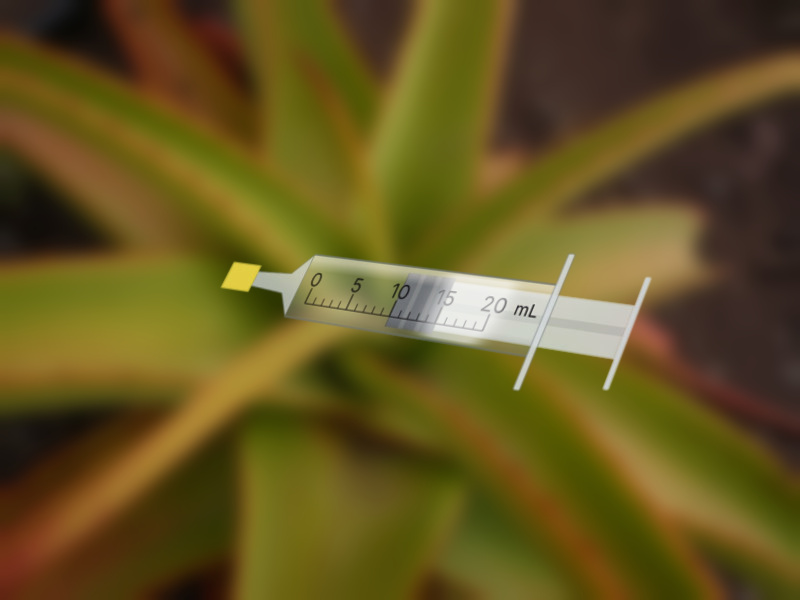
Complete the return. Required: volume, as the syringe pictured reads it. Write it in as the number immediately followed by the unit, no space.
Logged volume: 10mL
